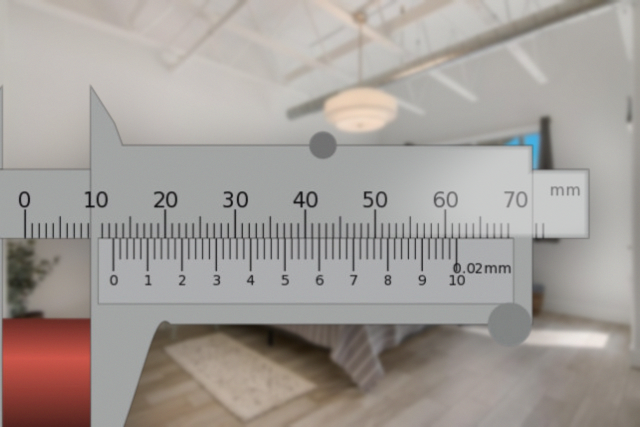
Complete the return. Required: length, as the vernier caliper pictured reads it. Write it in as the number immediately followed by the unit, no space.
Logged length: 12.6mm
